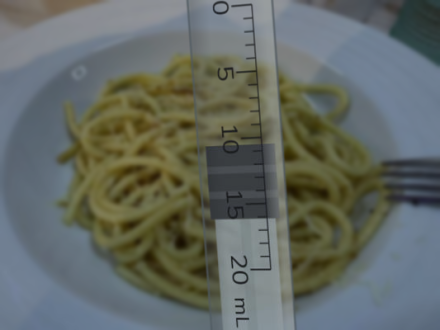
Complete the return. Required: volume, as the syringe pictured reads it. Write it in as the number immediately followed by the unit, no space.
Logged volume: 10.5mL
